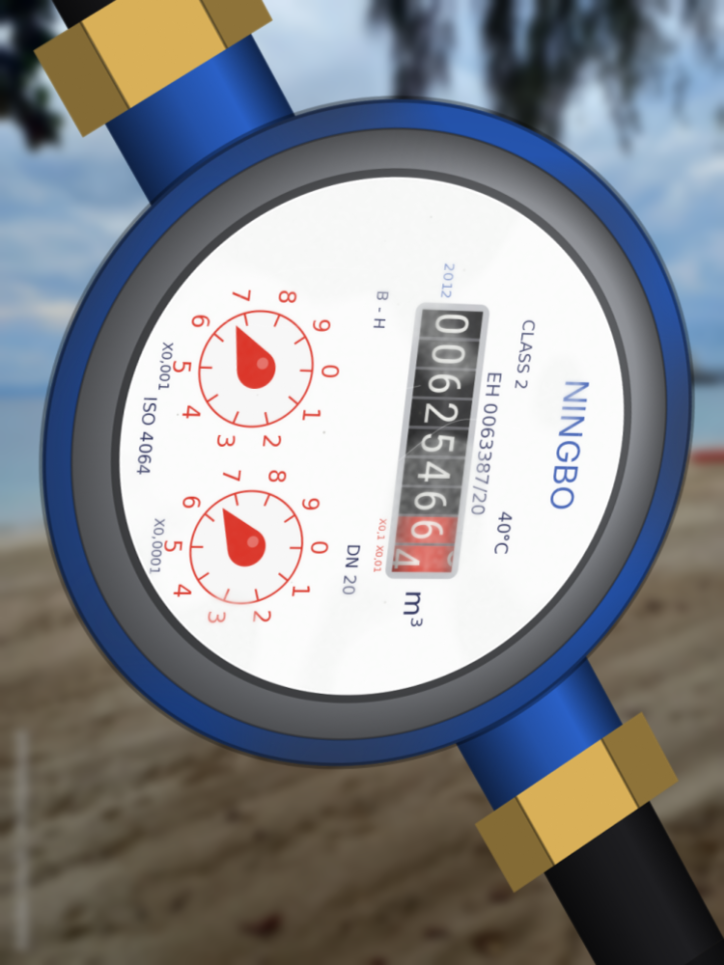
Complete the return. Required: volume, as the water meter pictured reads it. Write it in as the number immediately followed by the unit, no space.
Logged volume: 62546.6366m³
